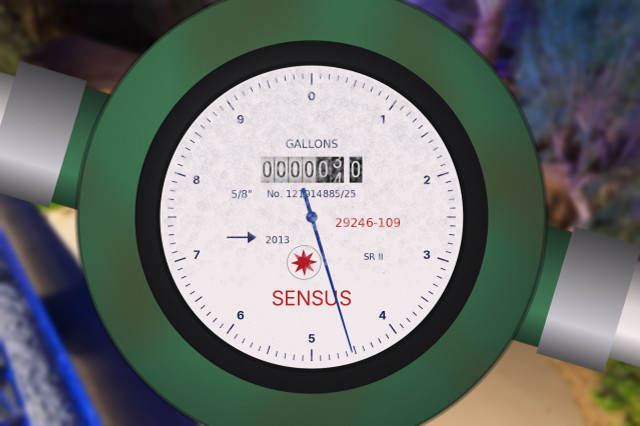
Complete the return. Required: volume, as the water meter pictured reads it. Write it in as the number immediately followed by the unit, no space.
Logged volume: 34.5gal
